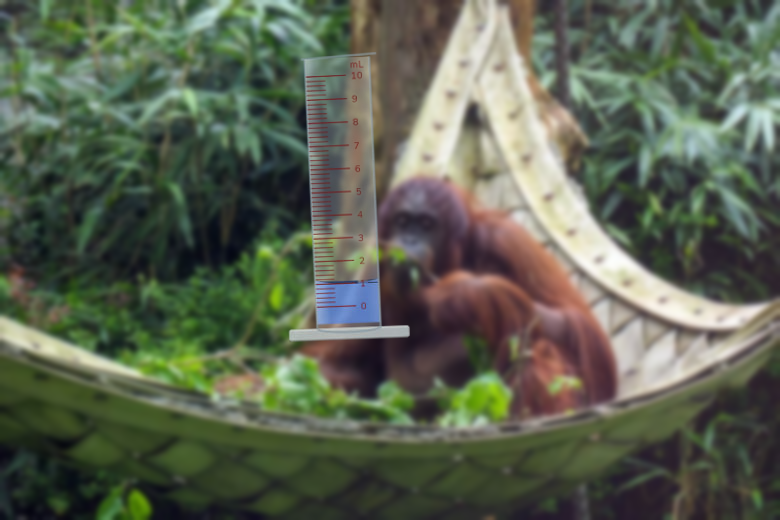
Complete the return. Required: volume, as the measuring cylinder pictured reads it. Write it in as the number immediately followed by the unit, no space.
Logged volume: 1mL
